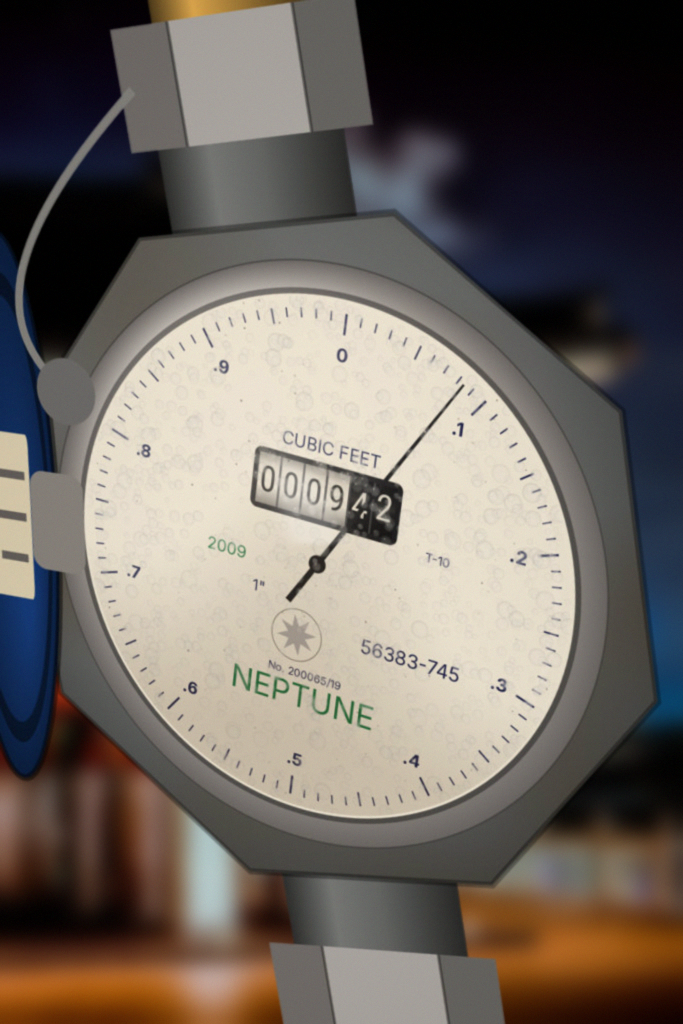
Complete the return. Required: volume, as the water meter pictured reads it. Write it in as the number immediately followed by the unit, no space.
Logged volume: 942.08ft³
